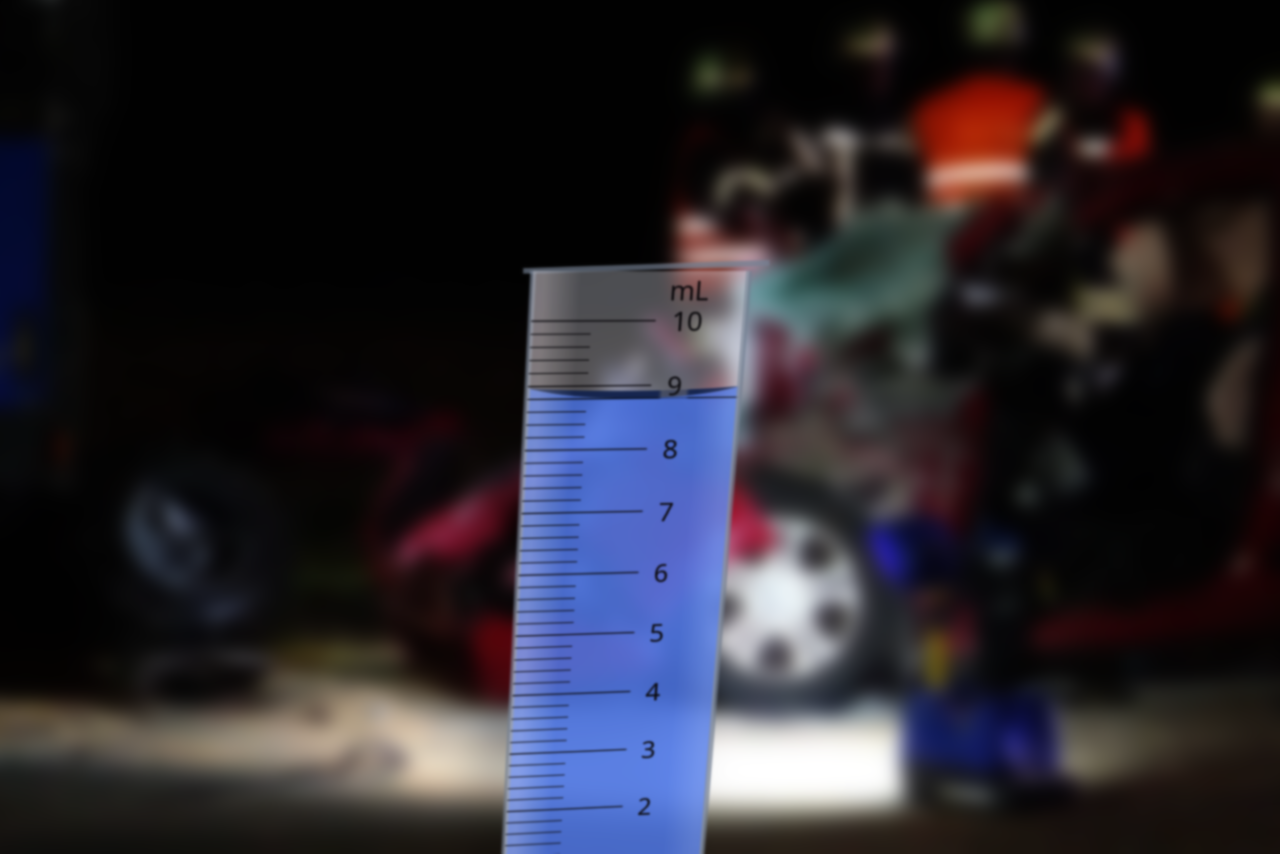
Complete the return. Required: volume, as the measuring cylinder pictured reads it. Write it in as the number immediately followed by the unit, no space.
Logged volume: 8.8mL
